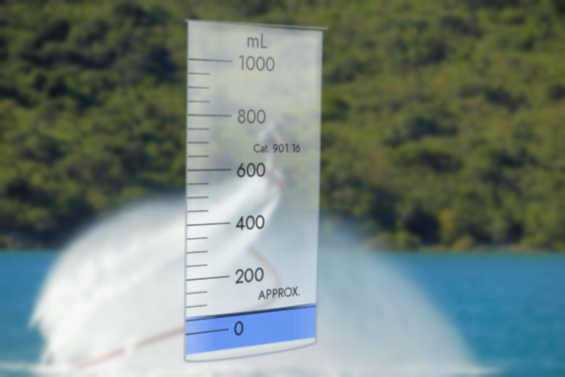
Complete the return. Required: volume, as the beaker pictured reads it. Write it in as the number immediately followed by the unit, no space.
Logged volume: 50mL
